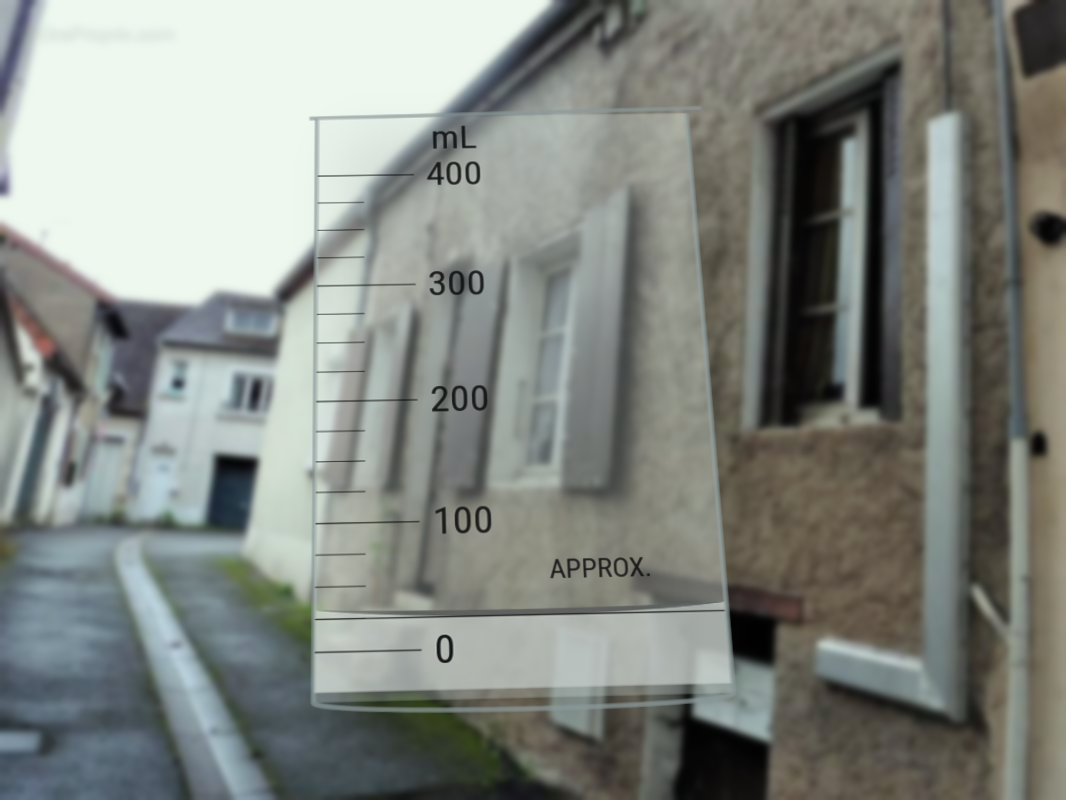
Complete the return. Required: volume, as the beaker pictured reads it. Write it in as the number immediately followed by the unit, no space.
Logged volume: 25mL
